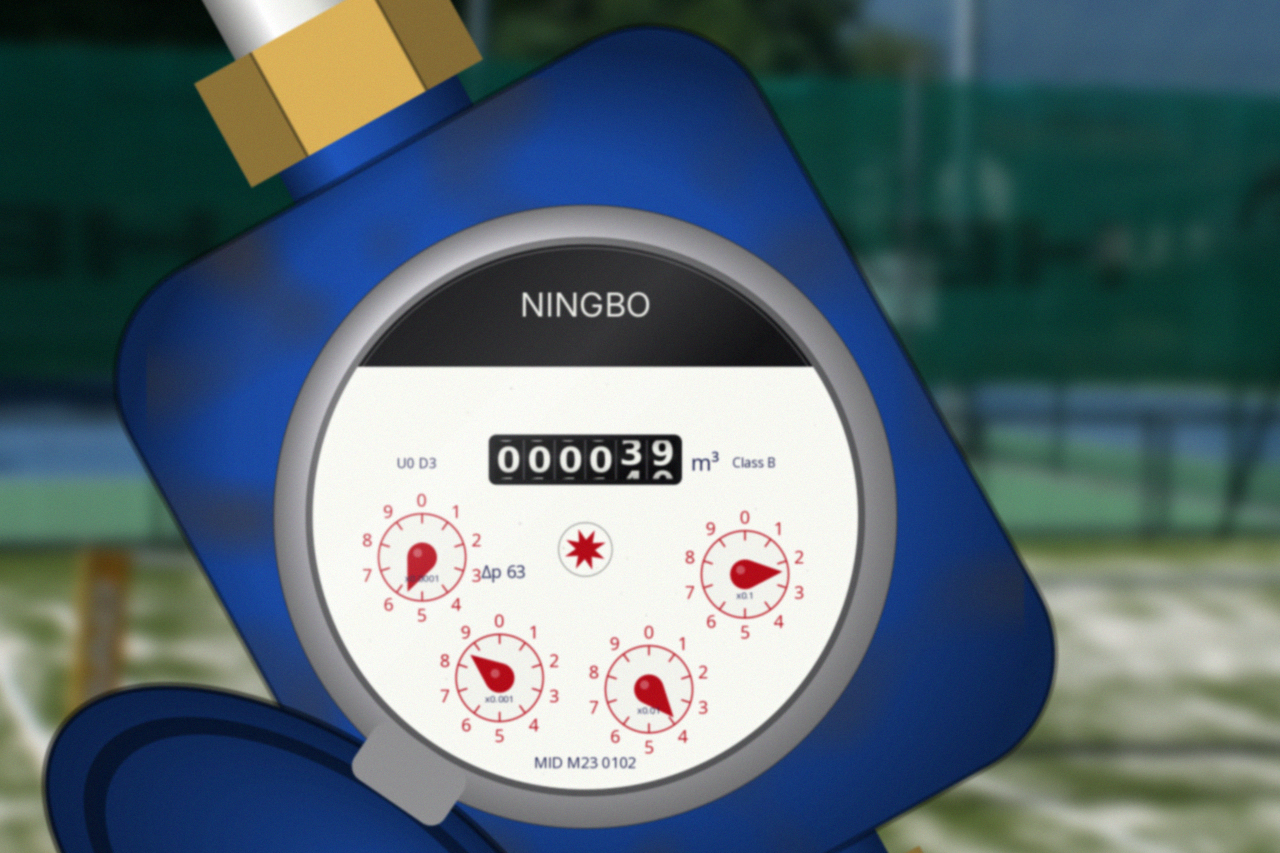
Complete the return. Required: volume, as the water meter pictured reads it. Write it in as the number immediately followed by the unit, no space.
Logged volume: 39.2385m³
